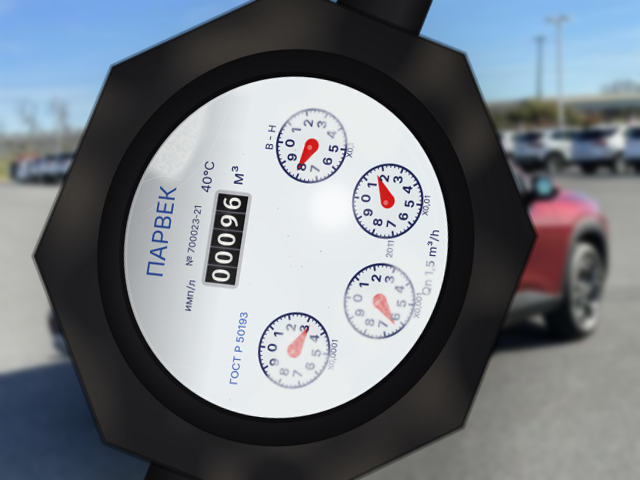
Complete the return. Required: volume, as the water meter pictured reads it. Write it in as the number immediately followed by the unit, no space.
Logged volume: 96.8163m³
